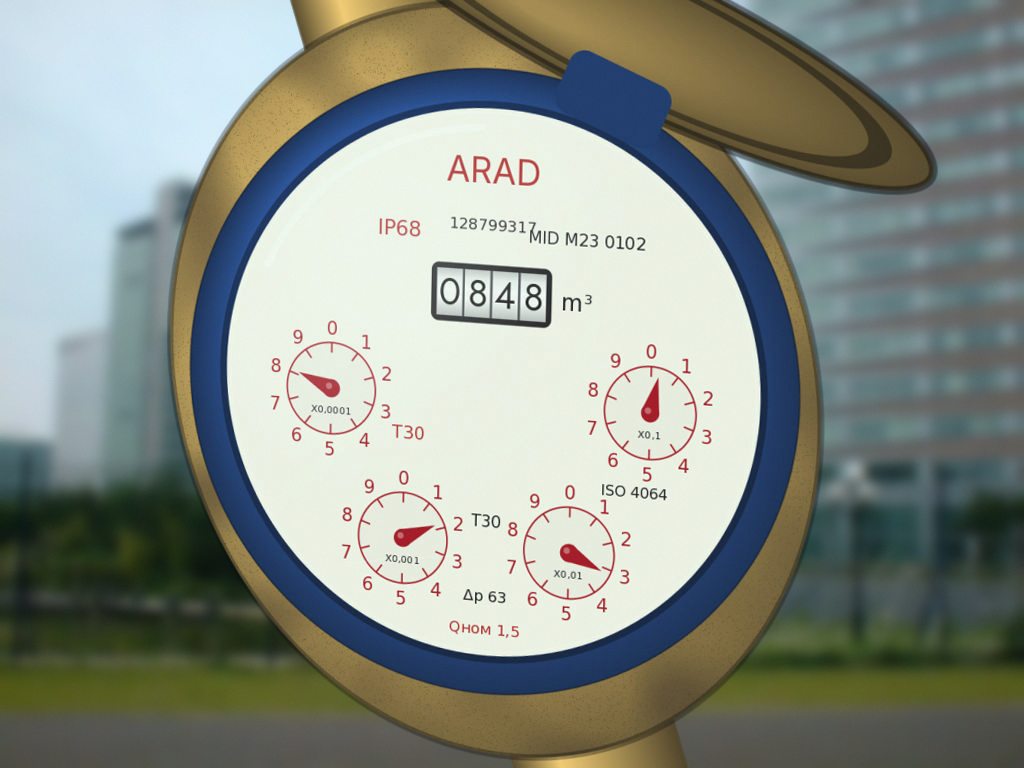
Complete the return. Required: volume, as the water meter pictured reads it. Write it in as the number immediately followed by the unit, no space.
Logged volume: 848.0318m³
